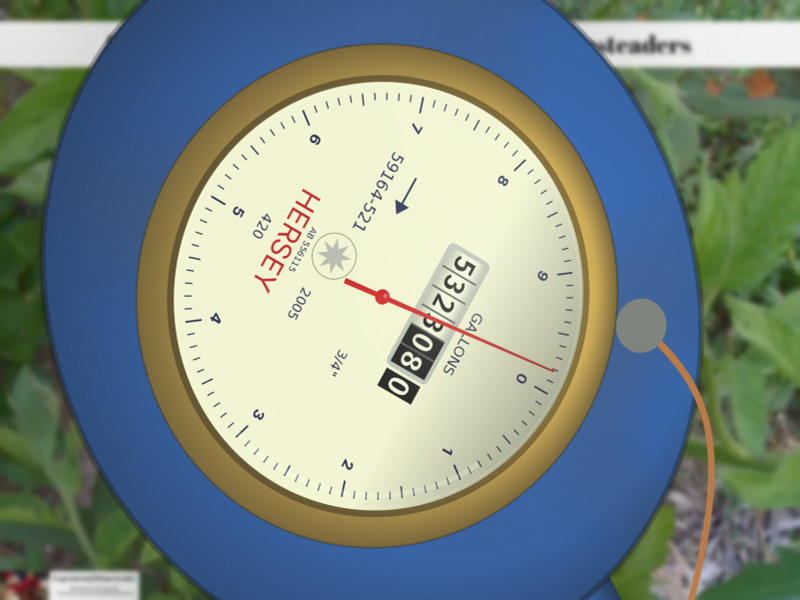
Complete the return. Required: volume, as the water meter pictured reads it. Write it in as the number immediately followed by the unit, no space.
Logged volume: 5323079.8gal
